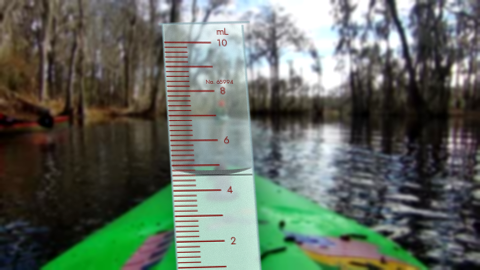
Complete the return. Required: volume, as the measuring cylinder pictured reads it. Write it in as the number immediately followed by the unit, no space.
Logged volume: 4.6mL
